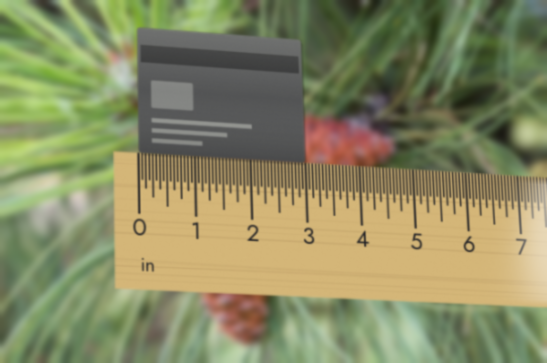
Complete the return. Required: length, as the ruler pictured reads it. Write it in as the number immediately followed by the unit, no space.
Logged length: 3in
